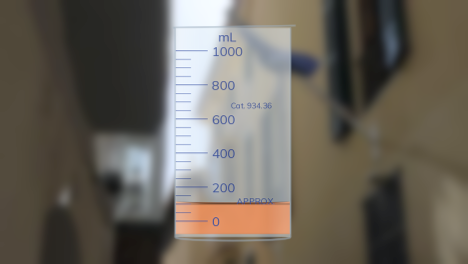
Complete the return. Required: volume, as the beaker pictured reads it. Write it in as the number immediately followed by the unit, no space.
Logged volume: 100mL
